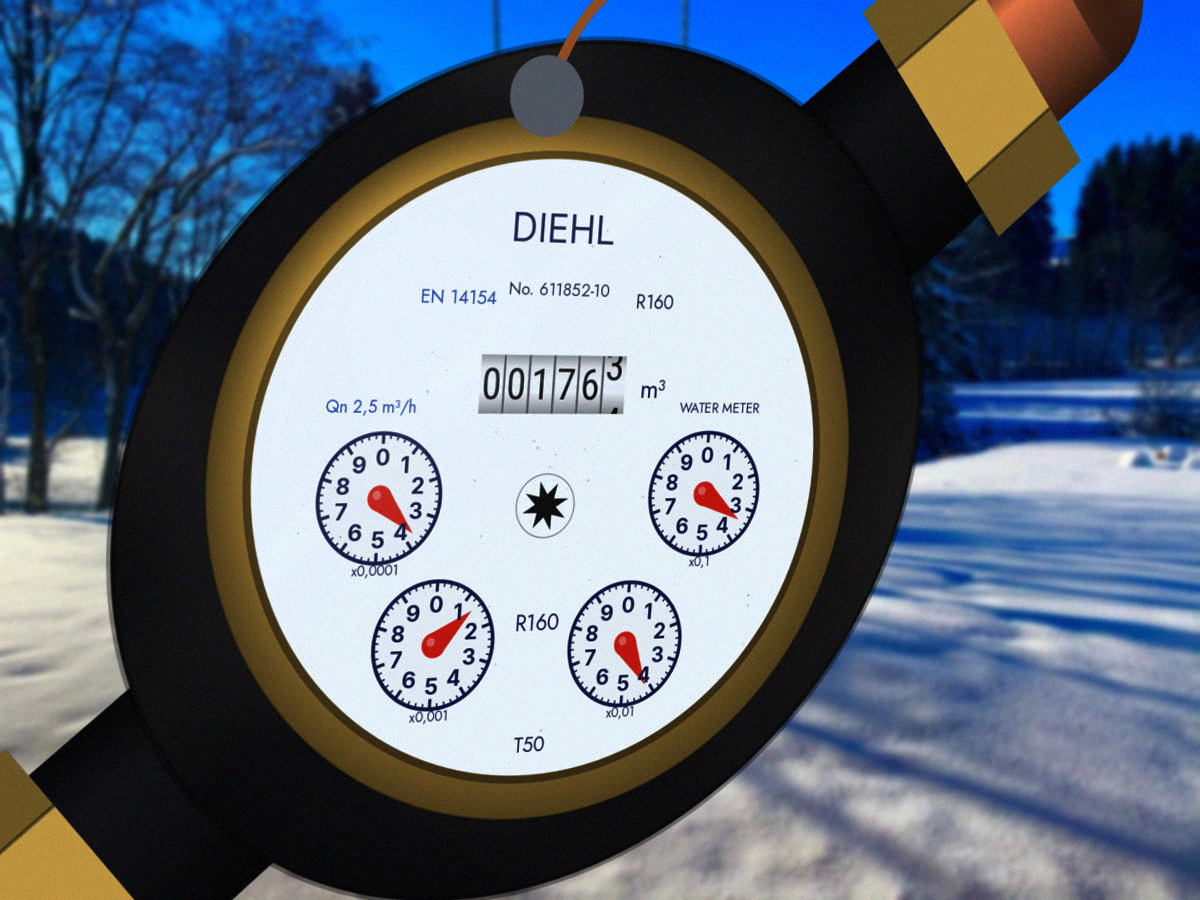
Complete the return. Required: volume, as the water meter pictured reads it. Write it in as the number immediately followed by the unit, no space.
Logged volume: 1763.3413m³
